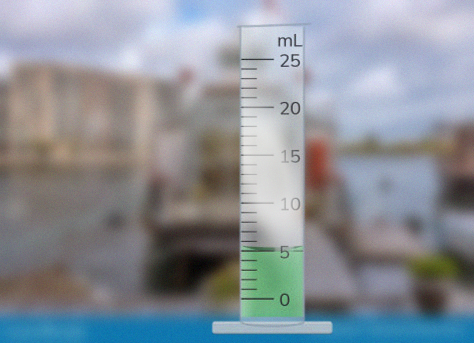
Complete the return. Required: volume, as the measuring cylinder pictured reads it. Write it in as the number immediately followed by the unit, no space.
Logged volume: 5mL
